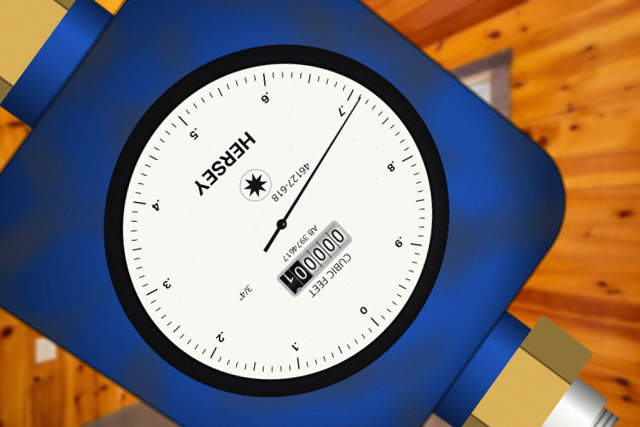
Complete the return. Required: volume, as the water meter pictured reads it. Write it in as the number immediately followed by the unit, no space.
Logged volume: 0.71ft³
